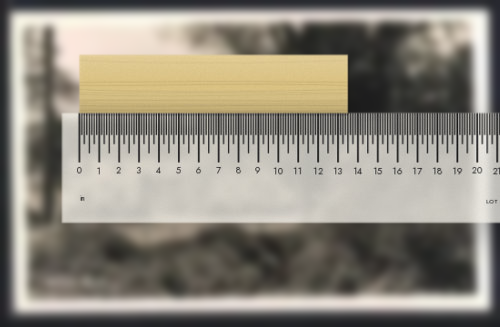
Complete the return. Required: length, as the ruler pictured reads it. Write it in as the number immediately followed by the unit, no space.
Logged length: 13.5in
